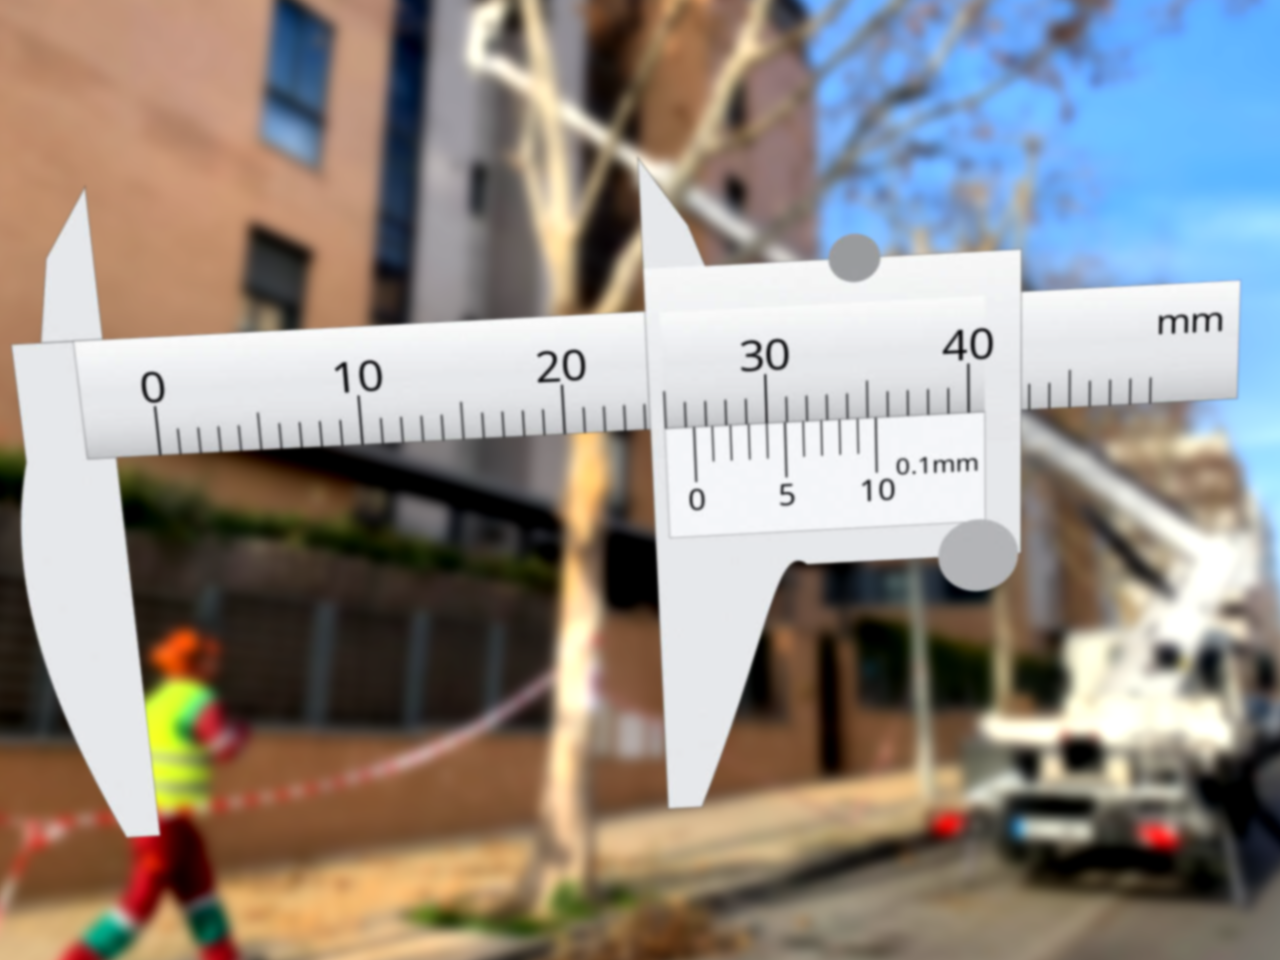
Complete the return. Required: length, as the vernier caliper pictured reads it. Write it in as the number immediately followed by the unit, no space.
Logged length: 26.4mm
